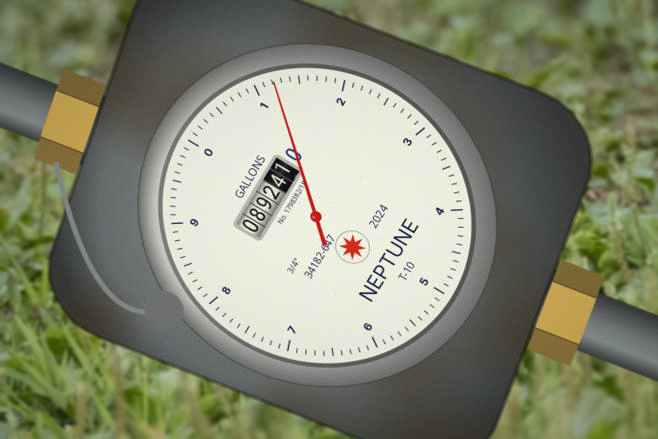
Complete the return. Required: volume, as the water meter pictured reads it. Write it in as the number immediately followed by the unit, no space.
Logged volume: 892411.2gal
